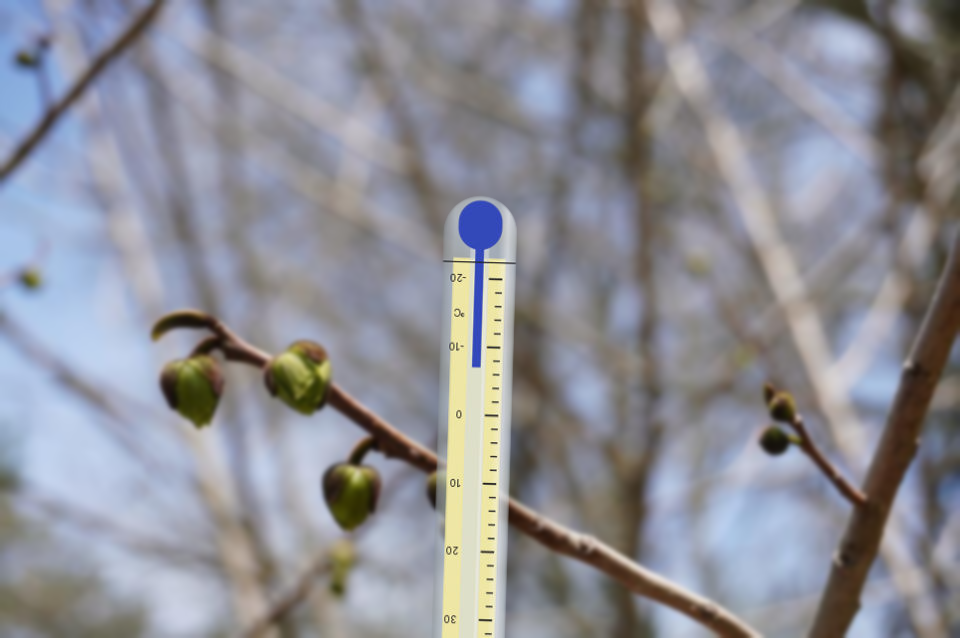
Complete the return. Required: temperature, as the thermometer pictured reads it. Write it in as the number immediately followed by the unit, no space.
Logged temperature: -7°C
